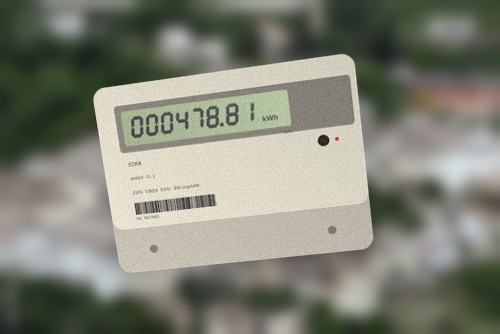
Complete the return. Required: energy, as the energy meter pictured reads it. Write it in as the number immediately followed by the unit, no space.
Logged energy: 478.81kWh
